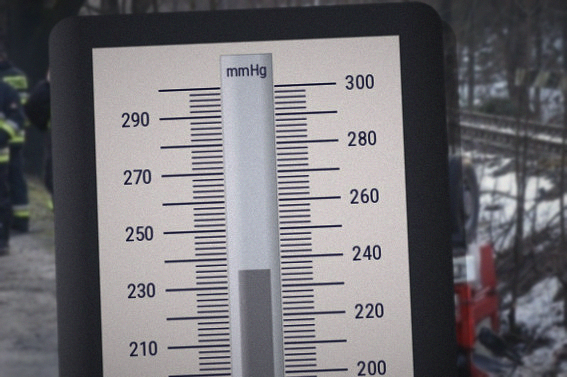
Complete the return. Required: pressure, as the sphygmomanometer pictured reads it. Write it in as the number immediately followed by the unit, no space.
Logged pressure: 236mmHg
